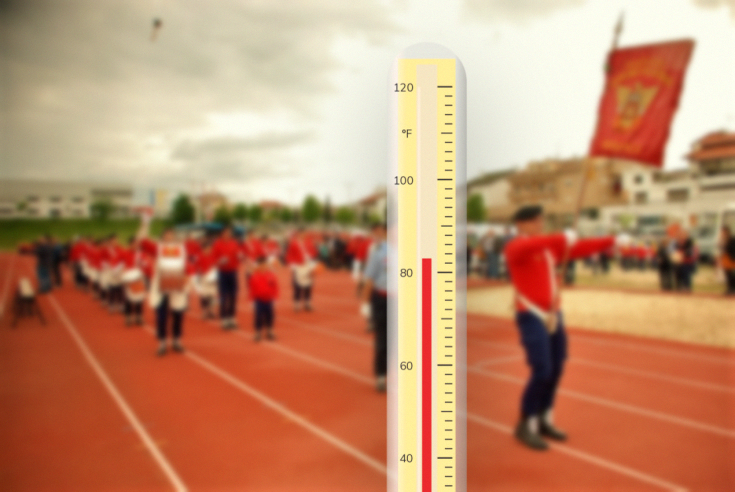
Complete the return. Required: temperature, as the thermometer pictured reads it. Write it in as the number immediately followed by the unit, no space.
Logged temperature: 83°F
